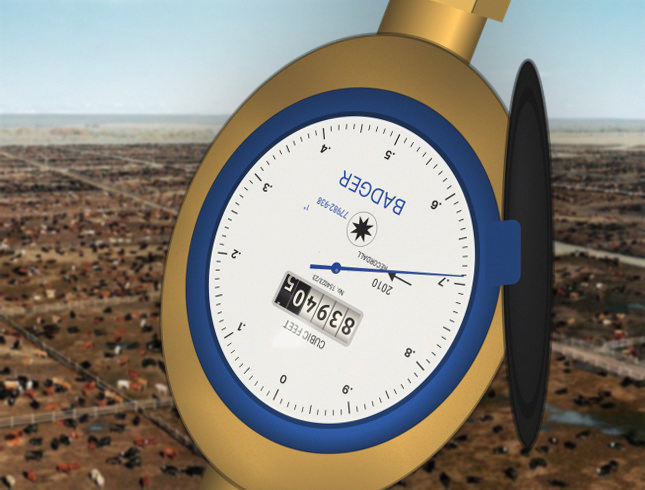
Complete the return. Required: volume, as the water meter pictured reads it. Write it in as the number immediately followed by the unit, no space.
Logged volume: 839404.69ft³
